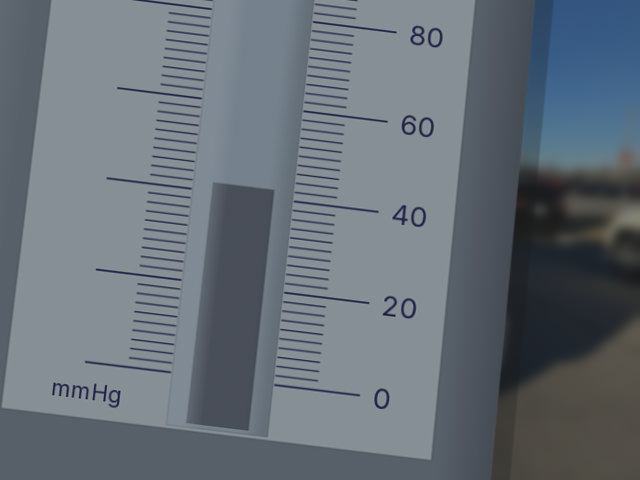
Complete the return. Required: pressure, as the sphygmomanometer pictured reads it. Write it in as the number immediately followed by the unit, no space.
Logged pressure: 42mmHg
